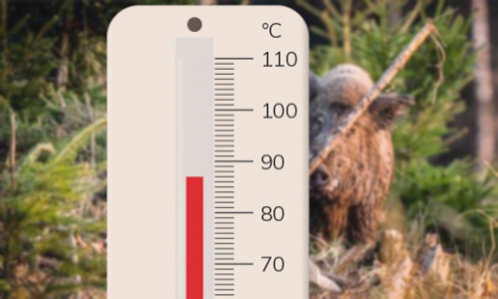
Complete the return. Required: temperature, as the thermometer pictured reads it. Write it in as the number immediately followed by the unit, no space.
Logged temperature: 87°C
